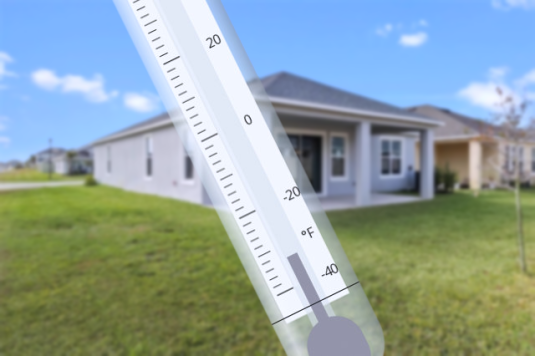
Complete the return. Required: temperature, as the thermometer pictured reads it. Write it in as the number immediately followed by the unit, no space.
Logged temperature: -33°F
